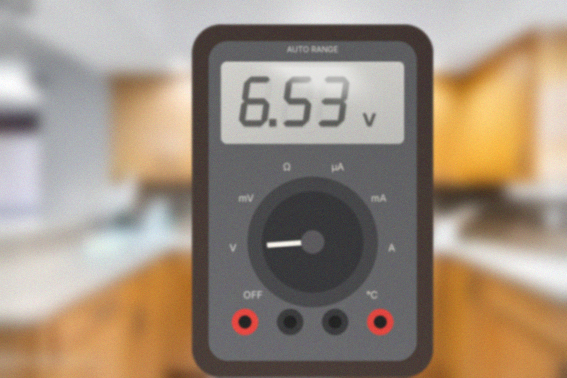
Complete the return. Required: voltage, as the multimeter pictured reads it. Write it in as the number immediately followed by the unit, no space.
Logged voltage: 6.53V
